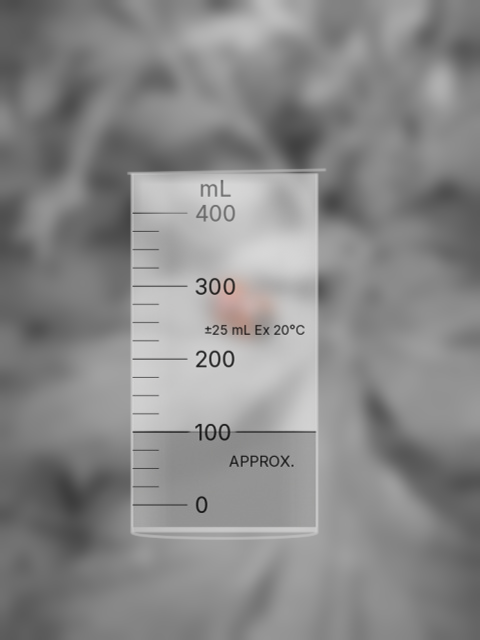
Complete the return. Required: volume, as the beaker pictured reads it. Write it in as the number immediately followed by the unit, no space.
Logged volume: 100mL
